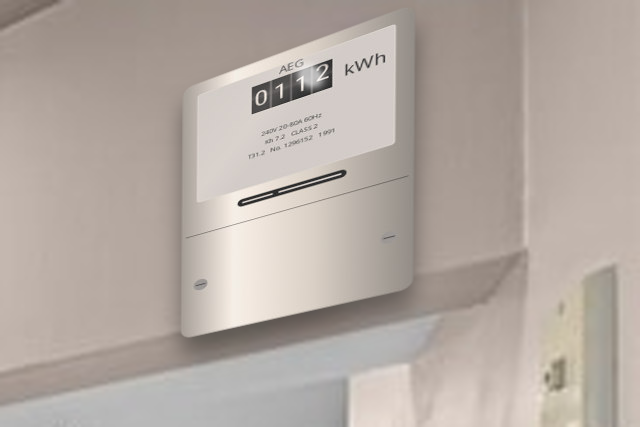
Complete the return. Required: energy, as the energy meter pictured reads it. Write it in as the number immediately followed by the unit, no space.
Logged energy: 112kWh
